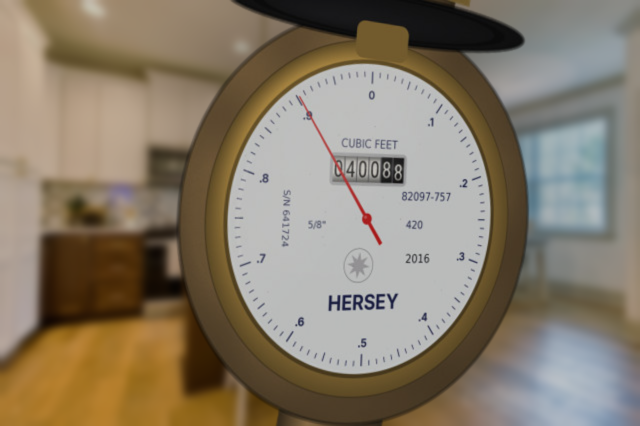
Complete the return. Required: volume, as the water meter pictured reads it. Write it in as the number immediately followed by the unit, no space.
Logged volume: 40087.90ft³
